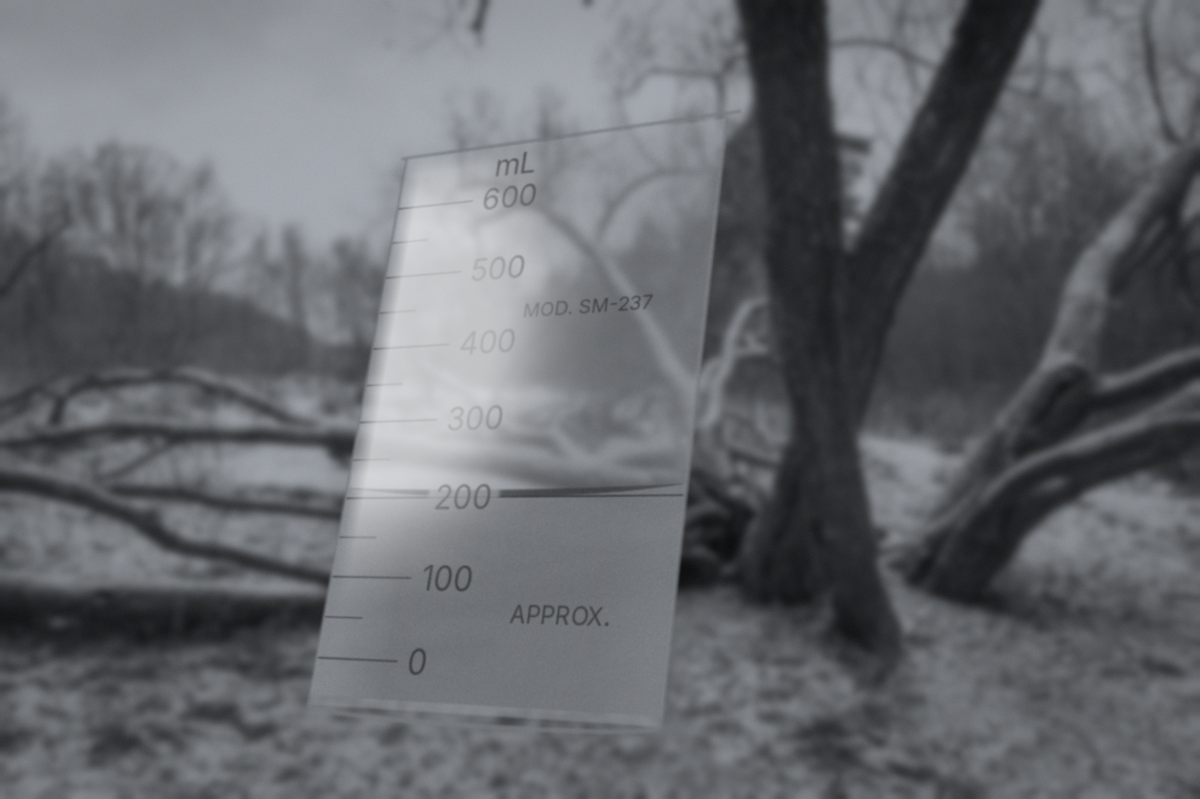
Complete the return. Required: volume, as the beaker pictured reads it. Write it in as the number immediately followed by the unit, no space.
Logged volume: 200mL
